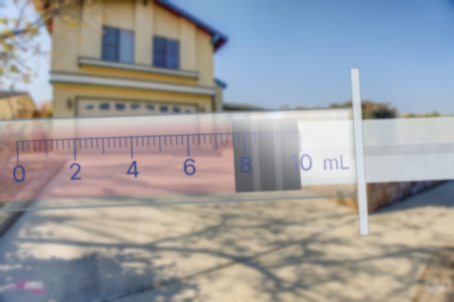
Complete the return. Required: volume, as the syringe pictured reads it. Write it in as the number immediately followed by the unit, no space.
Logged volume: 7.6mL
